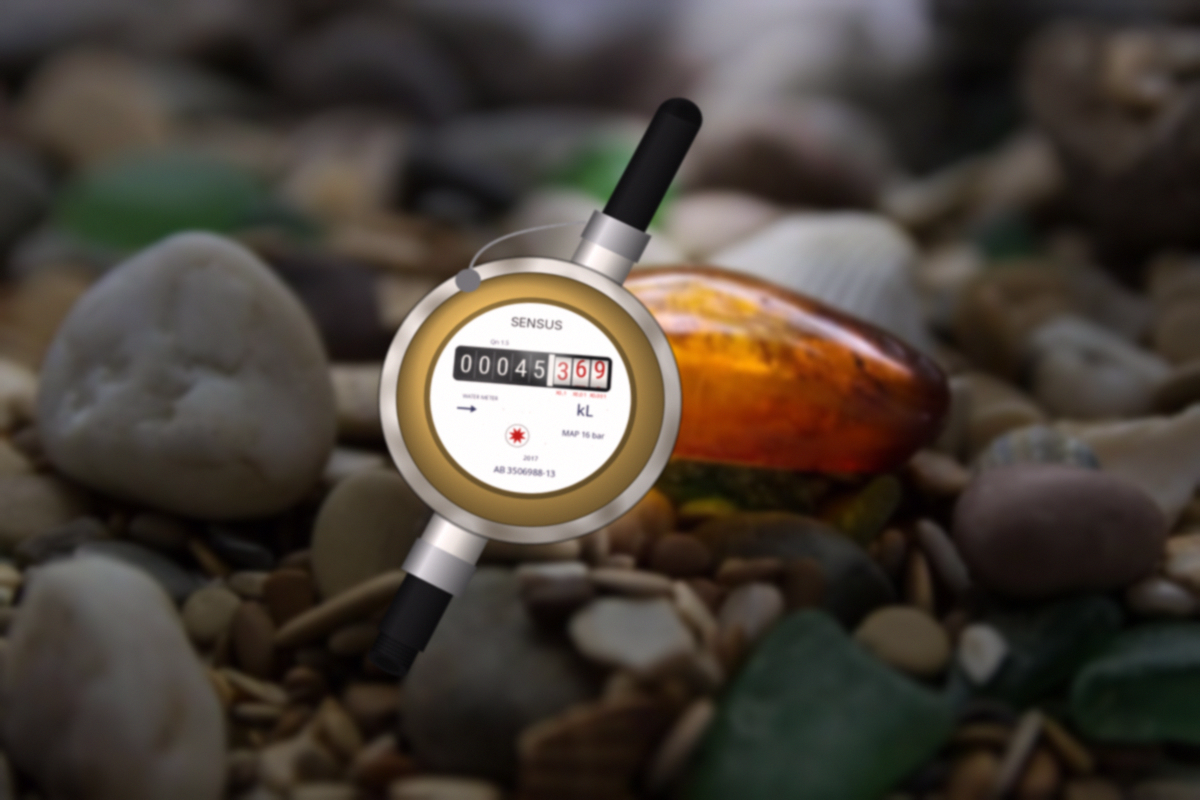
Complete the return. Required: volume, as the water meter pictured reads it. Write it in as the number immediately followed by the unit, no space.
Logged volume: 45.369kL
